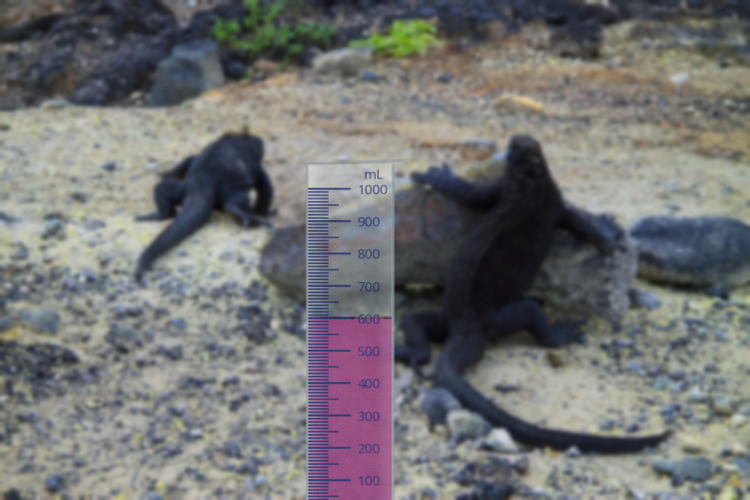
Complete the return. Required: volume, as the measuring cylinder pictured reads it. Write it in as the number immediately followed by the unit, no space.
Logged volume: 600mL
